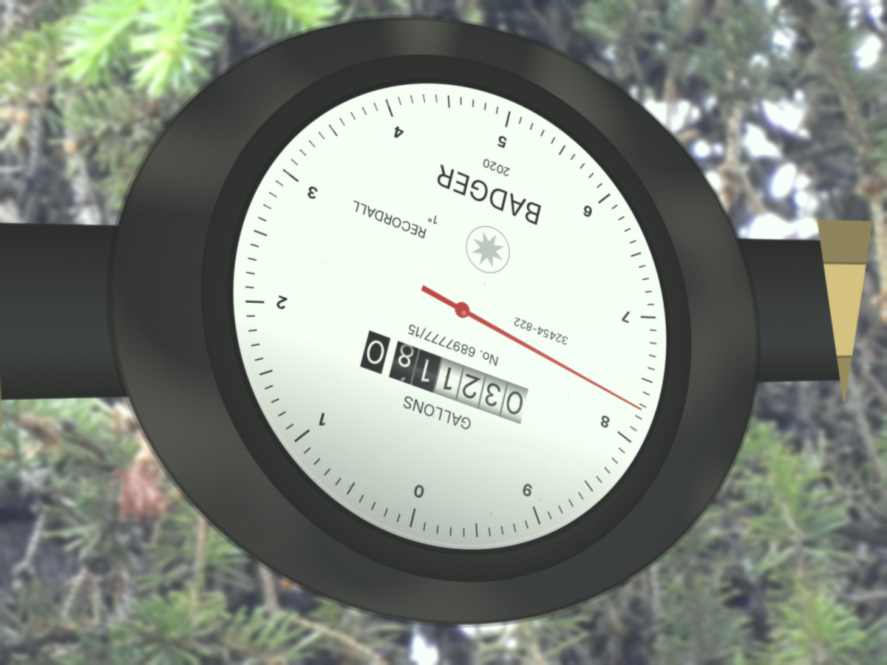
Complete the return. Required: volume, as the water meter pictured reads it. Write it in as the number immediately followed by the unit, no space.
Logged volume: 321177.7gal
